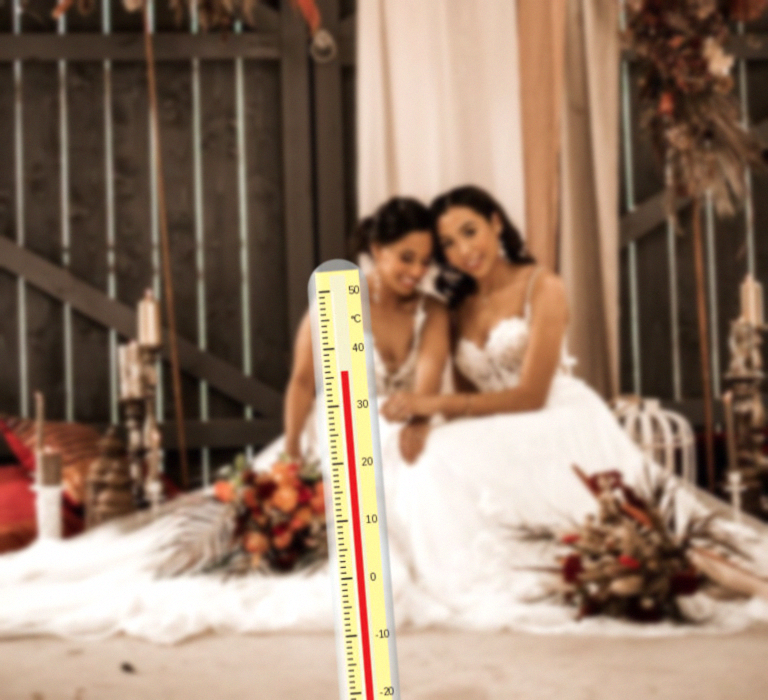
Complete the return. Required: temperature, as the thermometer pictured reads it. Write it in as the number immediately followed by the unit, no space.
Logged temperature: 36°C
